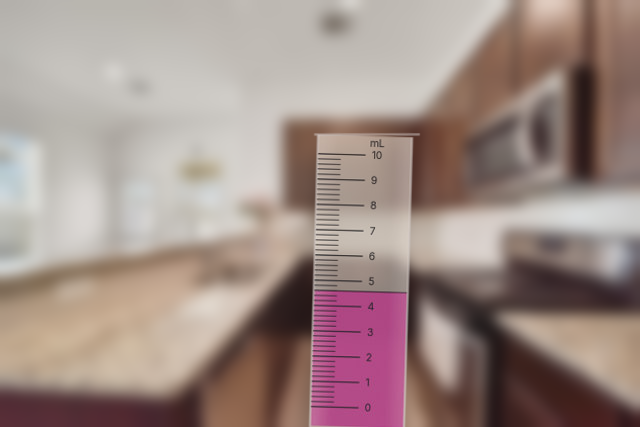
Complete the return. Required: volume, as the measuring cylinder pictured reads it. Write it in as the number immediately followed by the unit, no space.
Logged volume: 4.6mL
